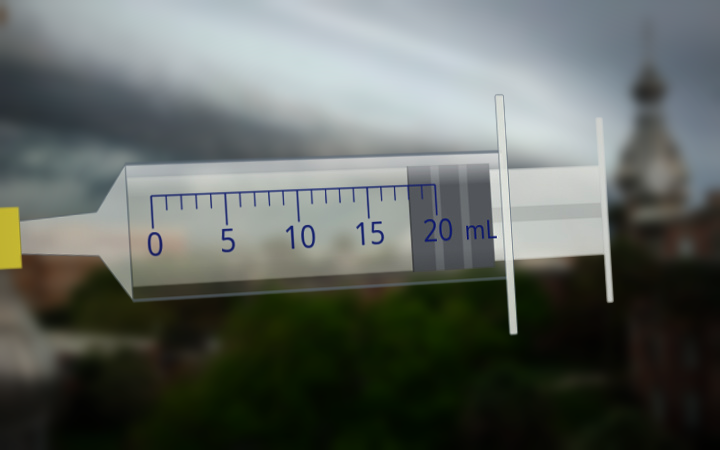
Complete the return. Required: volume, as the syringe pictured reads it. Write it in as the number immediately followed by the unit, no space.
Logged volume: 18mL
